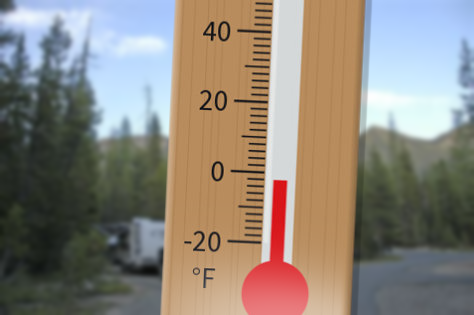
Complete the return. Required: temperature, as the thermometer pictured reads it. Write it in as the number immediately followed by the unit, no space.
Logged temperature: -2°F
